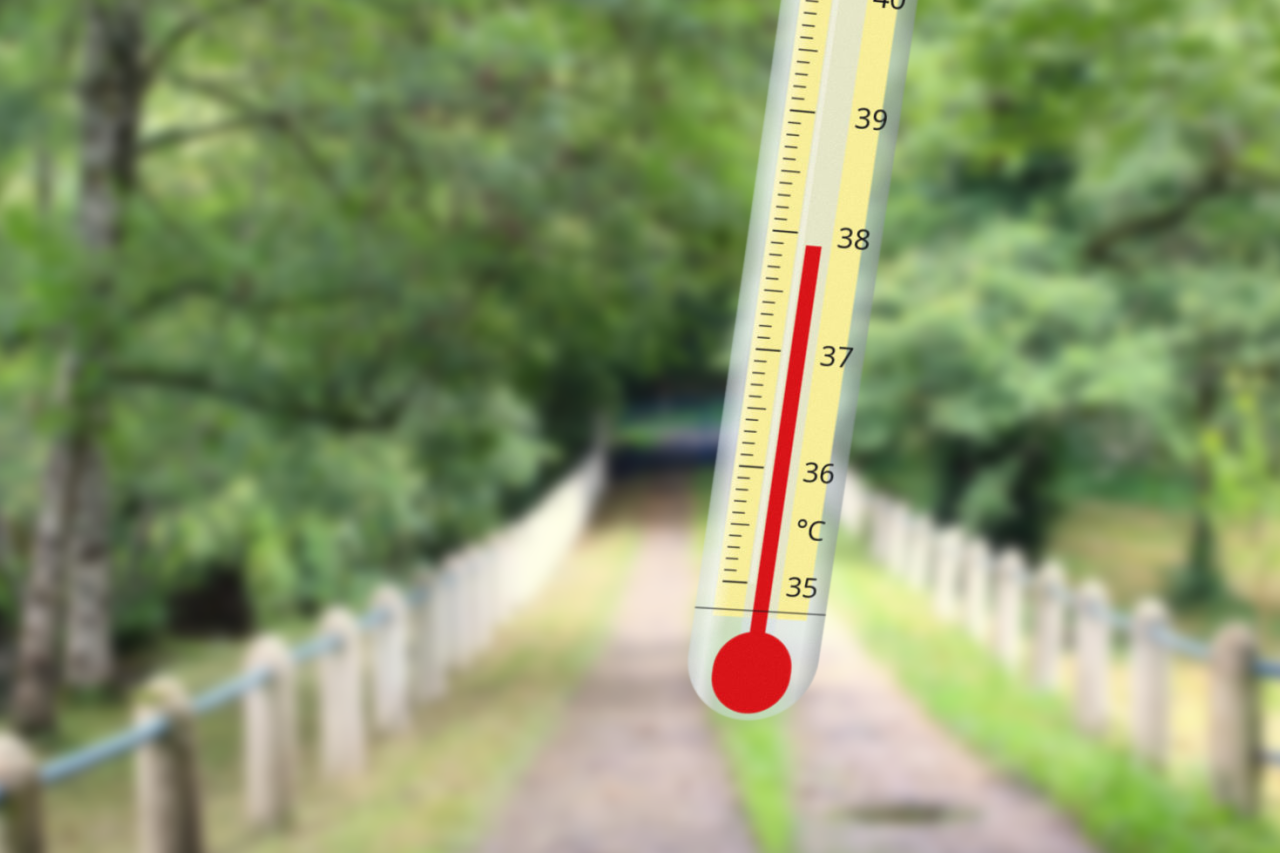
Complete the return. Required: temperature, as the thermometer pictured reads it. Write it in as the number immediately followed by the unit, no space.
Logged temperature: 37.9°C
